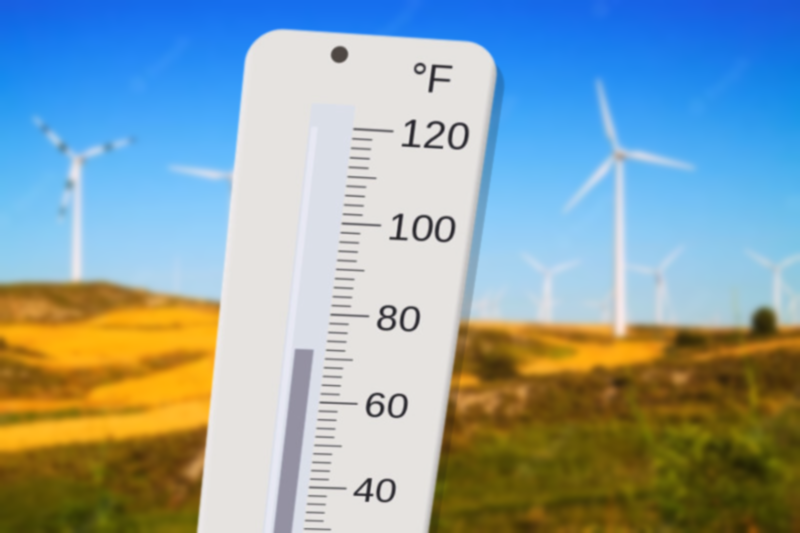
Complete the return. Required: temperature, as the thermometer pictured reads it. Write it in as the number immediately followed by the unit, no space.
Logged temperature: 72°F
